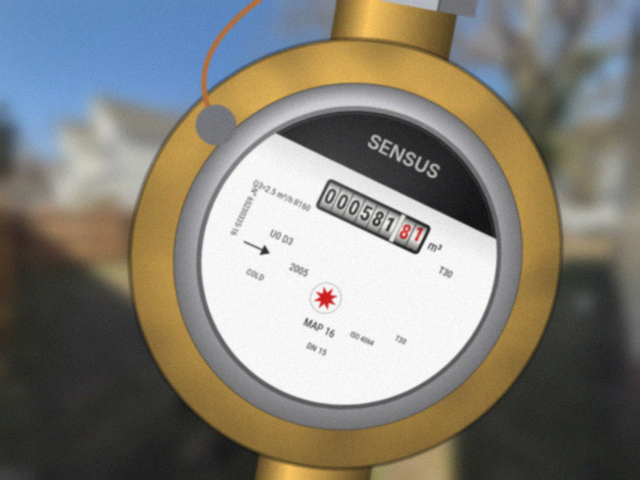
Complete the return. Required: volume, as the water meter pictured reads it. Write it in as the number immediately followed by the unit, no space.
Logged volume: 581.81m³
